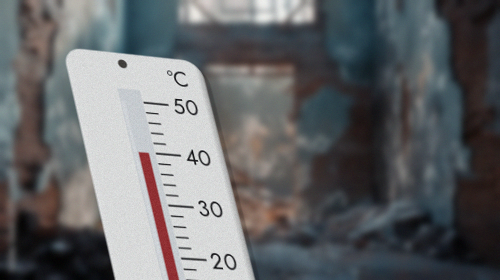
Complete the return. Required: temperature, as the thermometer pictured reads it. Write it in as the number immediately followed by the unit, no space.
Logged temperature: 40°C
